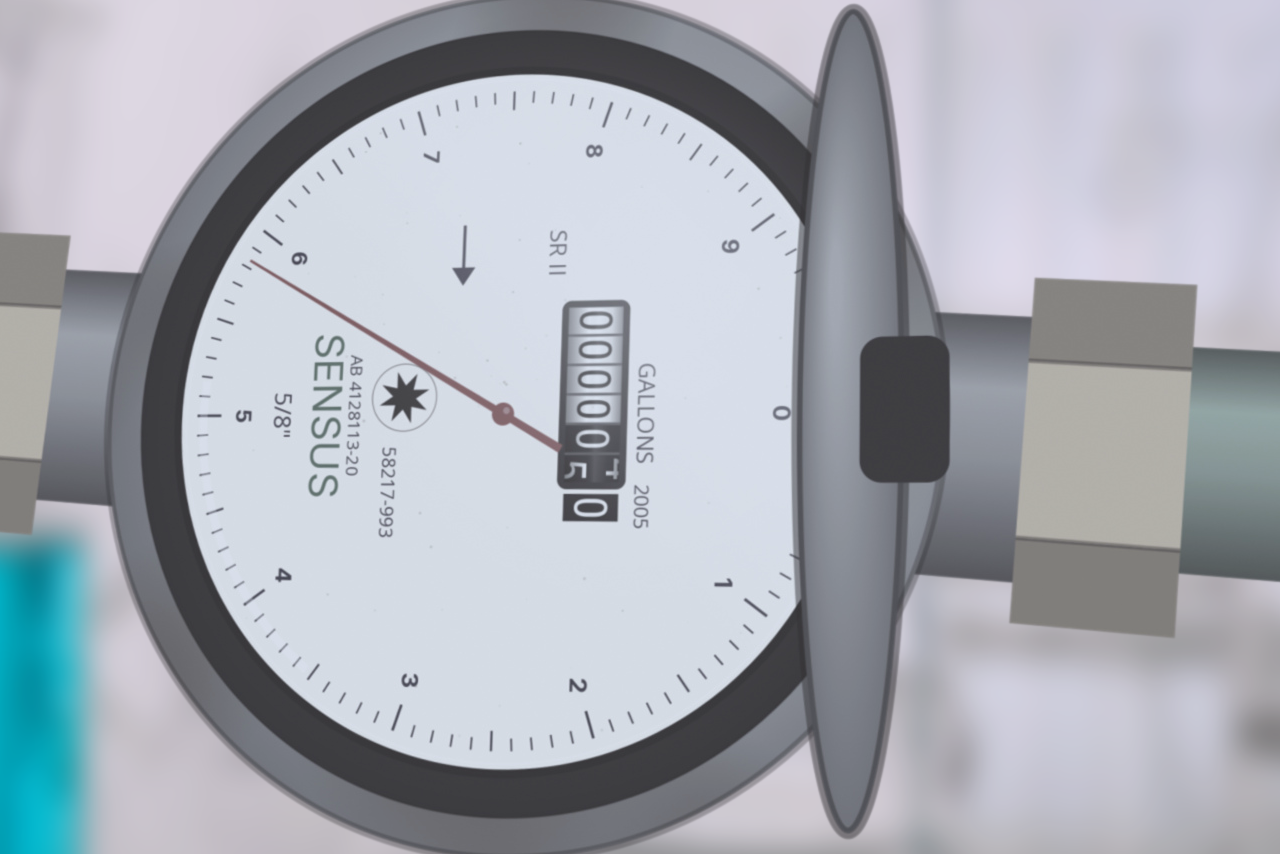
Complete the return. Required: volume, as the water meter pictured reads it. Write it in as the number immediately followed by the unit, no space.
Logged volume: 45.8gal
